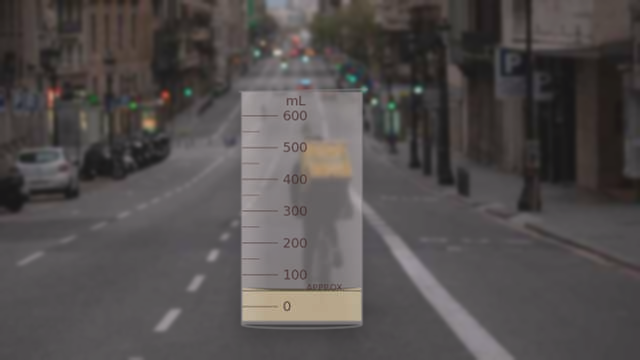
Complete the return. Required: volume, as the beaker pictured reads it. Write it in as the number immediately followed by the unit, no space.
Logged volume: 50mL
